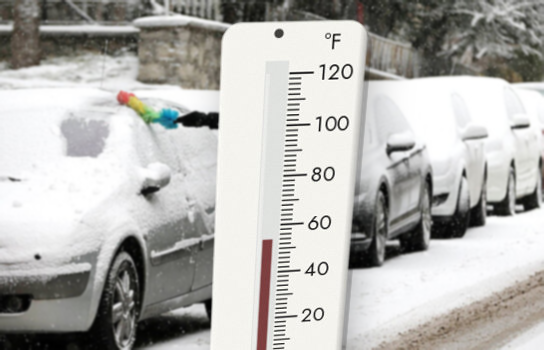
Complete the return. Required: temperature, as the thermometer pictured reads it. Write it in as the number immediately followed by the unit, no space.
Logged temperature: 54°F
